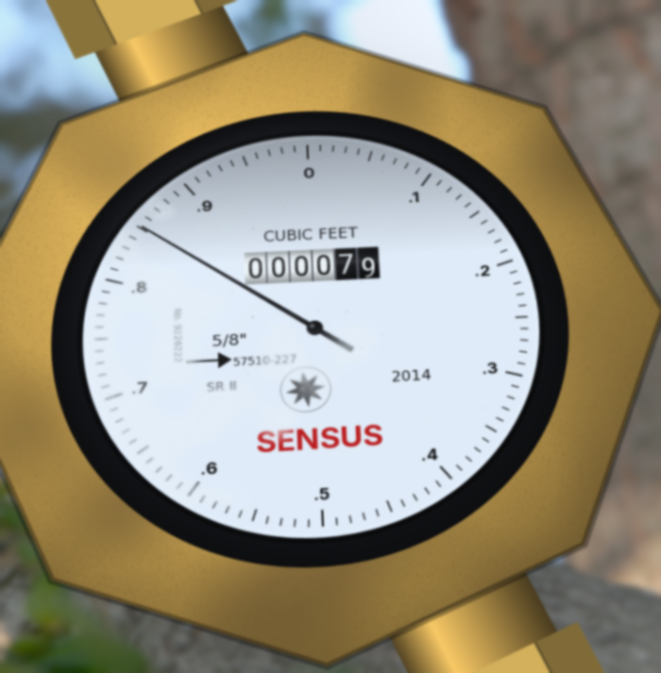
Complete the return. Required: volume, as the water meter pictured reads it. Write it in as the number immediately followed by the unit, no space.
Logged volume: 78.85ft³
